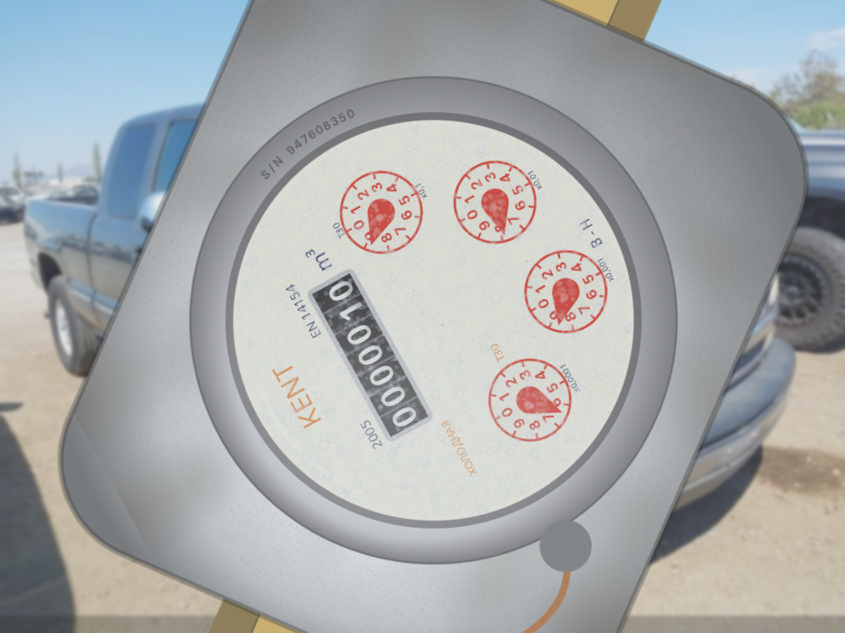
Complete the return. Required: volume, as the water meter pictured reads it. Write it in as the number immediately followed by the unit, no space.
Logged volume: 9.8786m³
